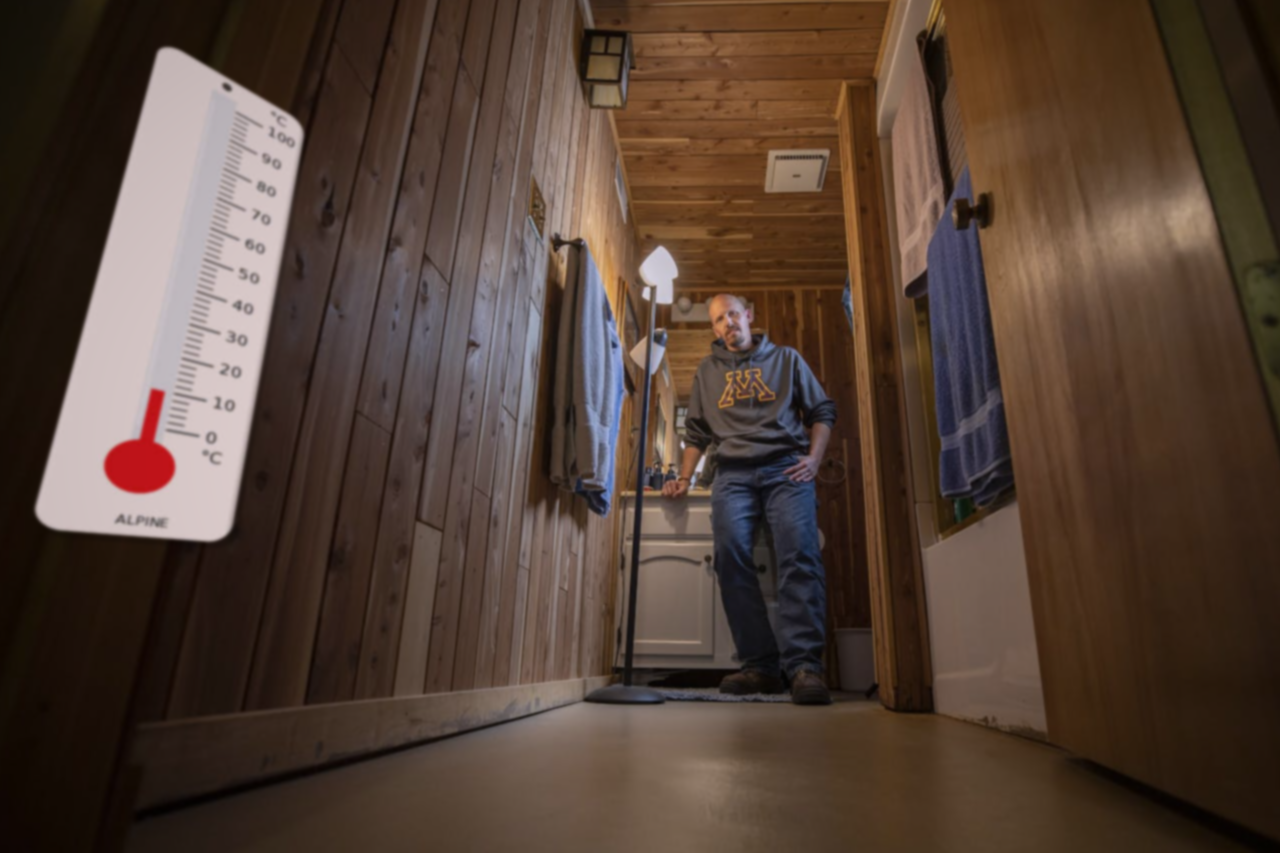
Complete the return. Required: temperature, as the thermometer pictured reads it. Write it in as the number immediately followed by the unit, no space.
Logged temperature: 10°C
